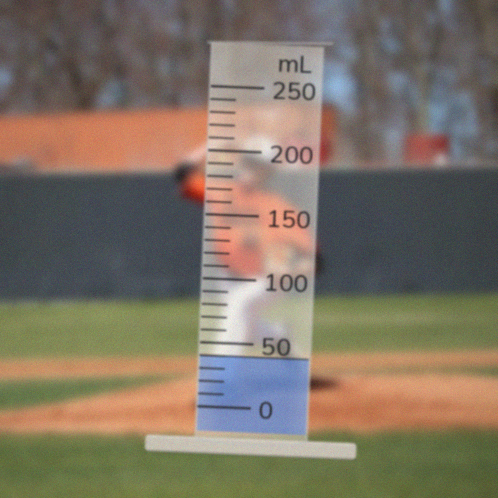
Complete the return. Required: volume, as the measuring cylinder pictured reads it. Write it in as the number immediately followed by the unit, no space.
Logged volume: 40mL
